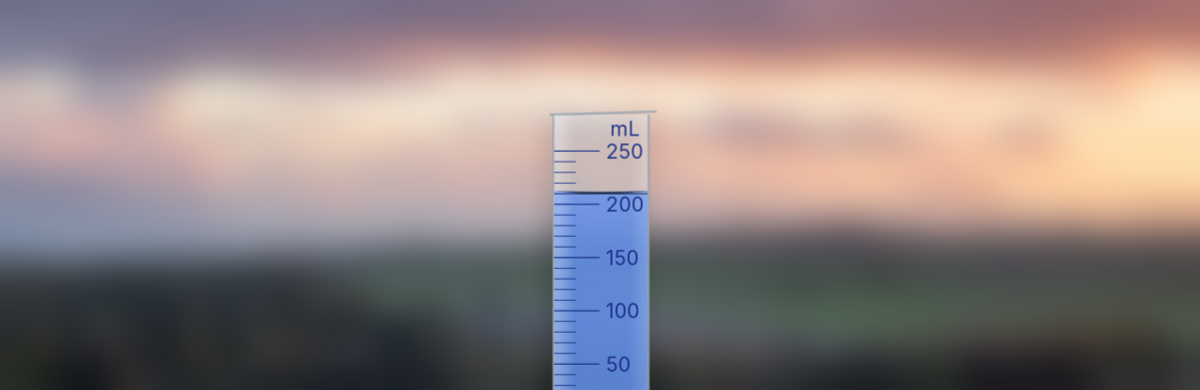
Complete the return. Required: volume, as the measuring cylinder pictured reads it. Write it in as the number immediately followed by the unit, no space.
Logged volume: 210mL
